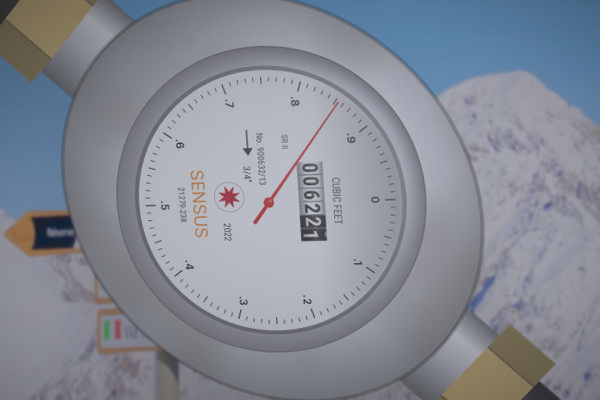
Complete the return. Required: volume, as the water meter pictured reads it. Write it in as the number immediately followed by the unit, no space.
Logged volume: 6220.85ft³
